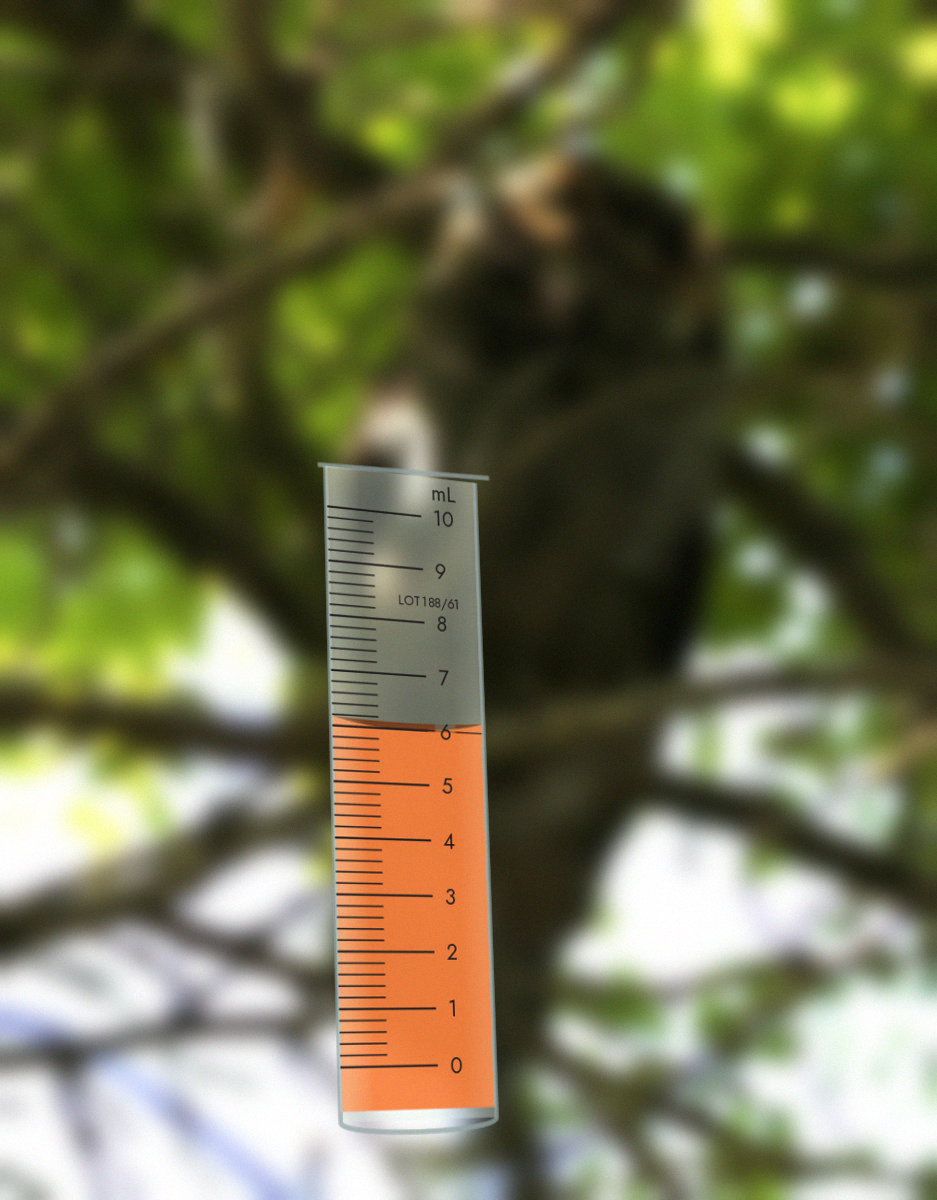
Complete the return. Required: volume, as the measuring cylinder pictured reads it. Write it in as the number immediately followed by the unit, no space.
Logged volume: 6mL
